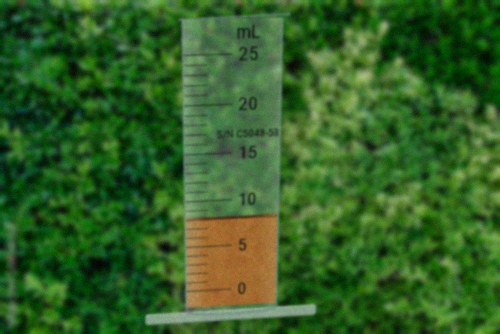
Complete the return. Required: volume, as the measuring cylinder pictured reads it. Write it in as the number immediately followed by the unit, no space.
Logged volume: 8mL
